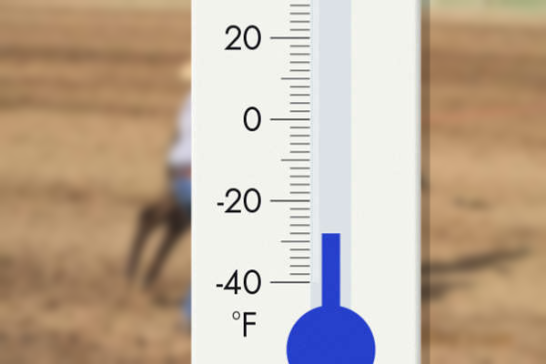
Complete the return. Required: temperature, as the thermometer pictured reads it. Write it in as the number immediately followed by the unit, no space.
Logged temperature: -28°F
